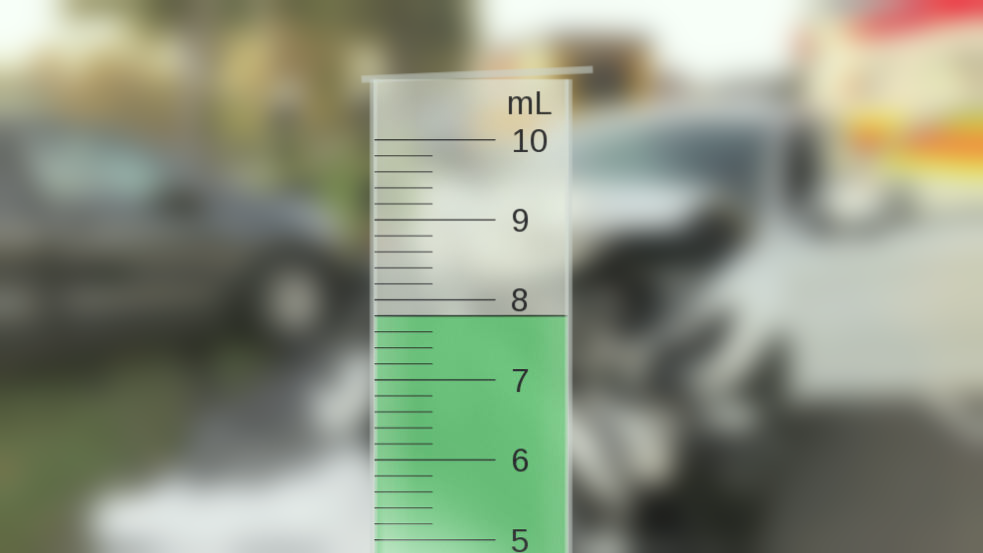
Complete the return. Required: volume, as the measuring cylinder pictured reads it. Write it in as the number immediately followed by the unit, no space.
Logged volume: 7.8mL
